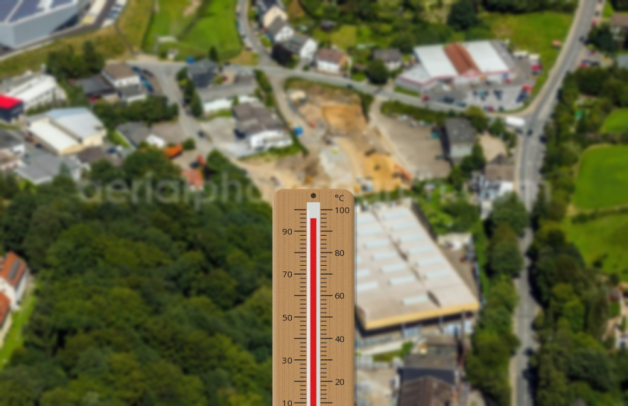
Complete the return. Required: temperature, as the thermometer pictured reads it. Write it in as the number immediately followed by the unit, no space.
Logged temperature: 96°C
